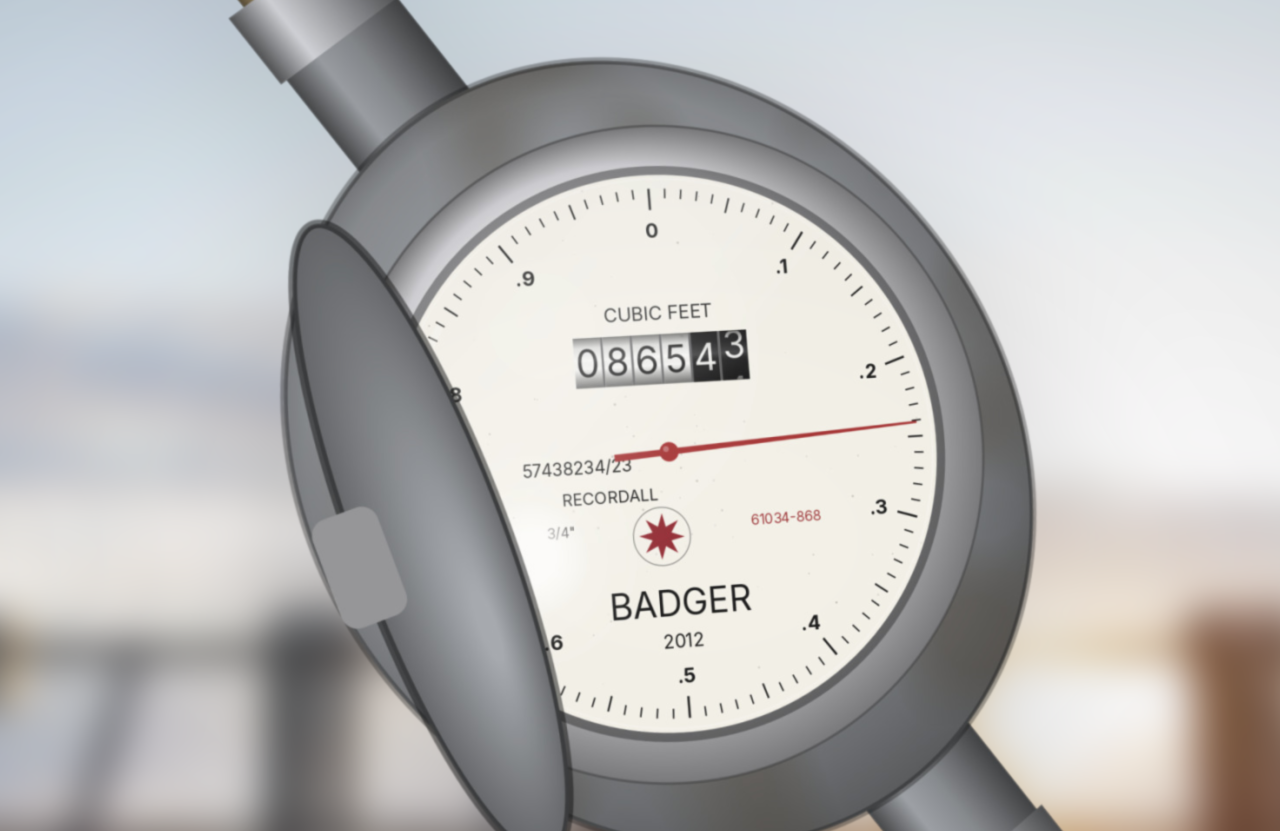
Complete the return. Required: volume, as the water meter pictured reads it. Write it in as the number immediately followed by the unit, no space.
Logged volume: 86543.24ft³
